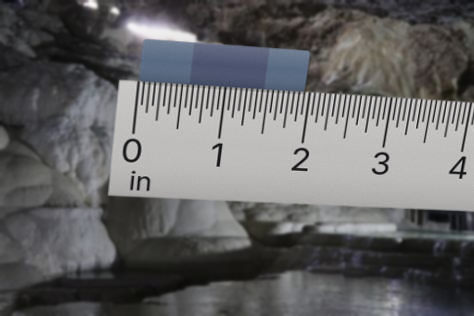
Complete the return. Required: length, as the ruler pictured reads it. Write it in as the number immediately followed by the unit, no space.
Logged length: 1.9375in
